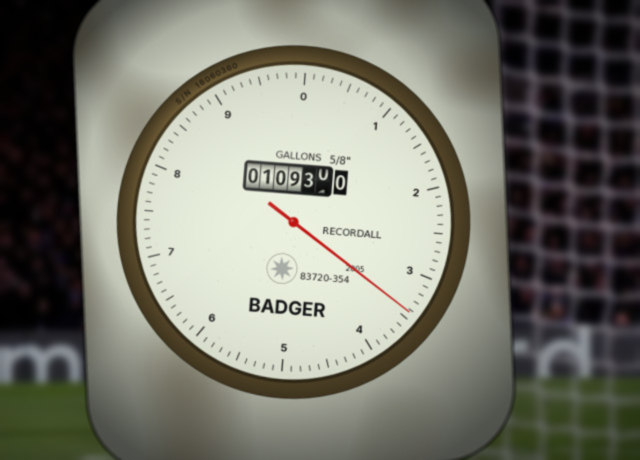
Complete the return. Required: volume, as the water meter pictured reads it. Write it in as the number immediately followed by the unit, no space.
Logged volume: 109303.4gal
